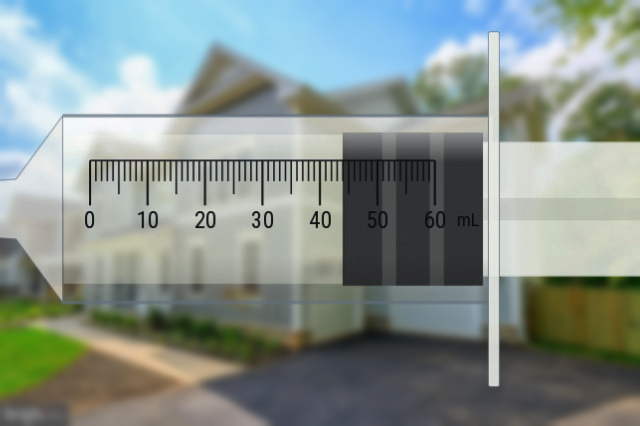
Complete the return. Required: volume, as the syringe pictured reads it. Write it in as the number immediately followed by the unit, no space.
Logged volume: 44mL
